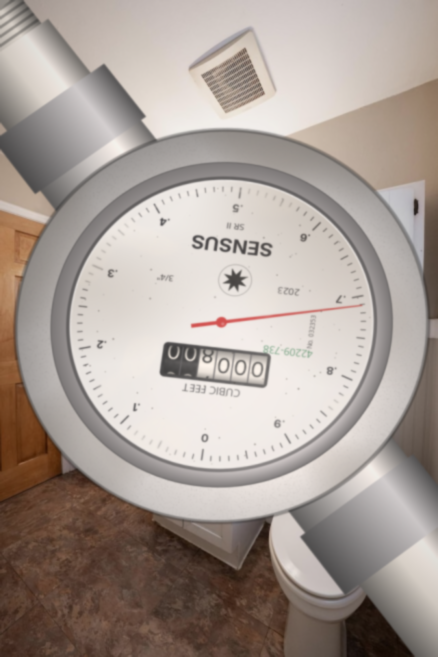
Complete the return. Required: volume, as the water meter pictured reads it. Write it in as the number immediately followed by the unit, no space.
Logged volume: 799.71ft³
